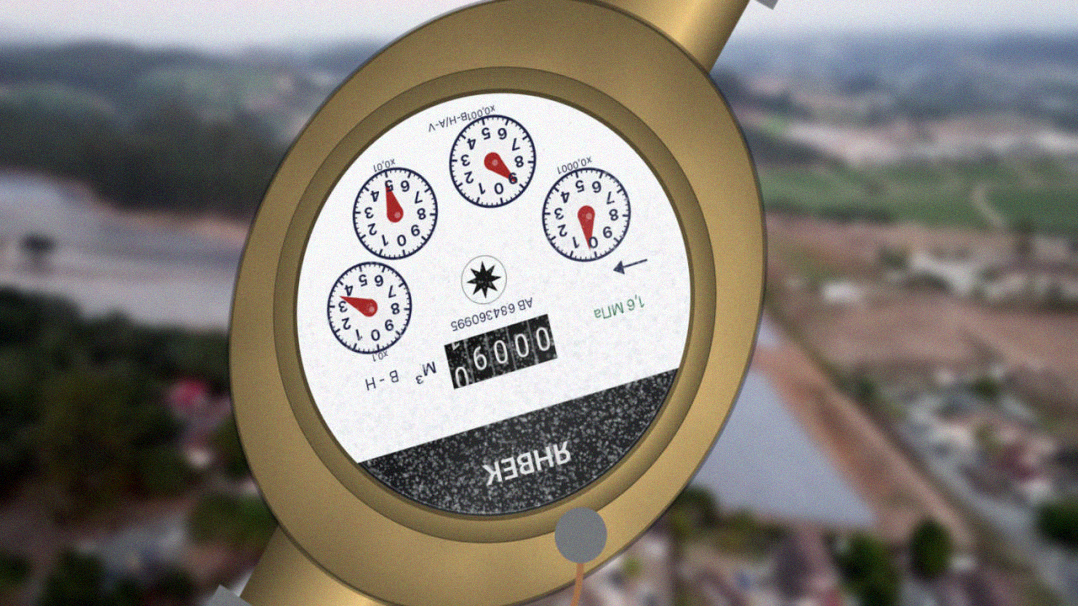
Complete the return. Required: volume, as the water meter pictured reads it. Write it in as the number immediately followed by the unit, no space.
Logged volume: 90.3490m³
